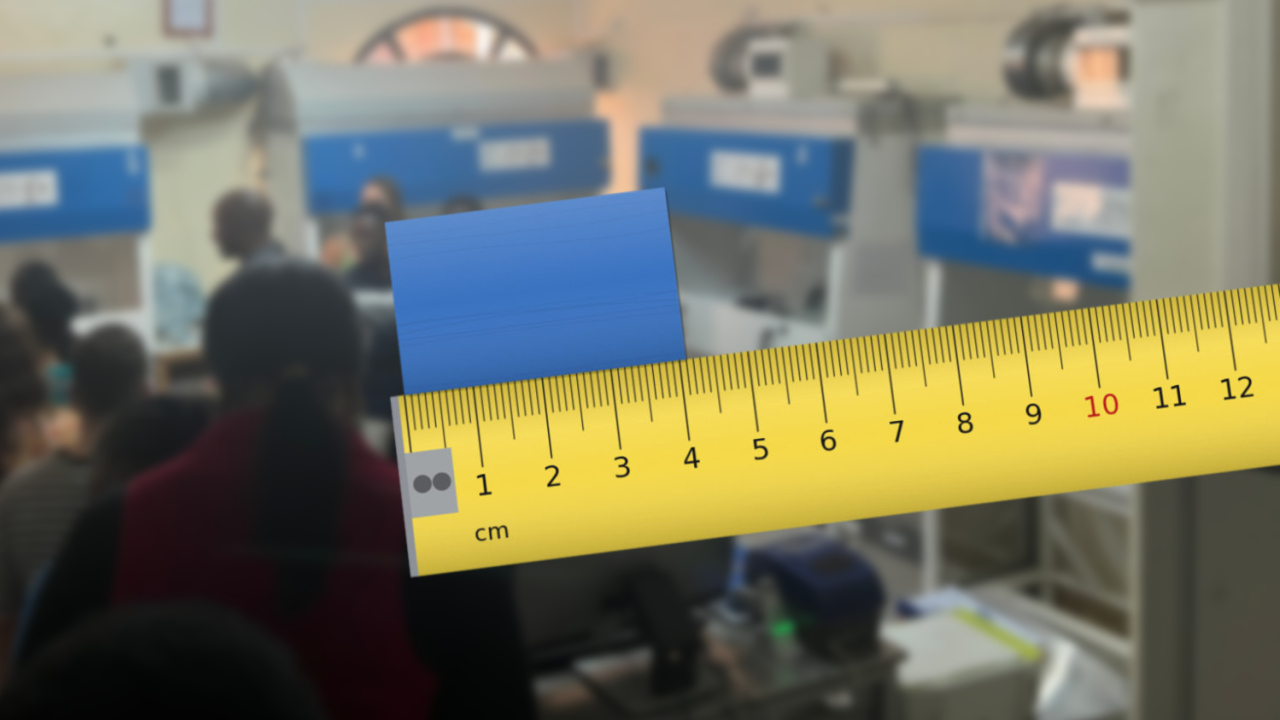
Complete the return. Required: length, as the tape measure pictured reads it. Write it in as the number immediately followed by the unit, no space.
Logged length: 4.1cm
